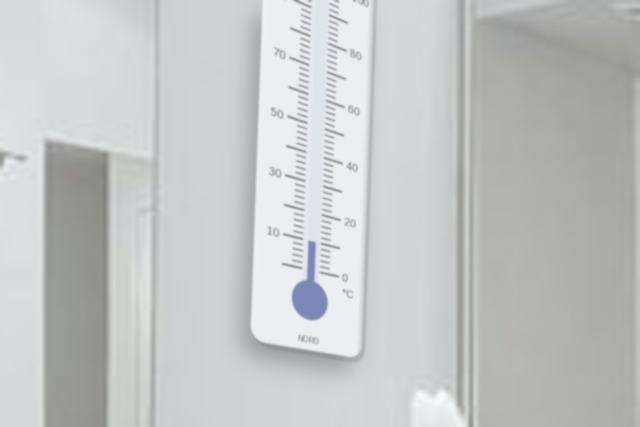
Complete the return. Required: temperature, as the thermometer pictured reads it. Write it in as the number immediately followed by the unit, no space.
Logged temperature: 10°C
